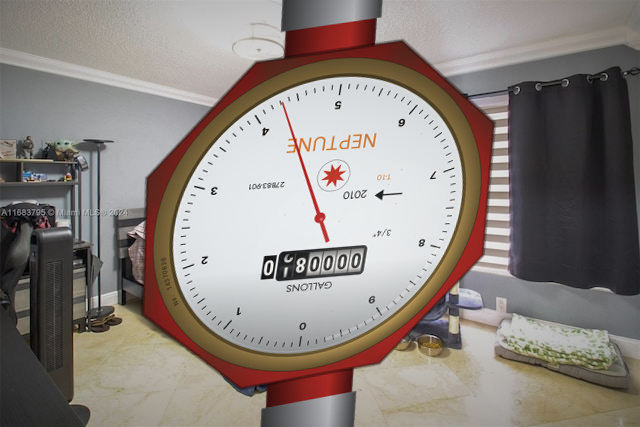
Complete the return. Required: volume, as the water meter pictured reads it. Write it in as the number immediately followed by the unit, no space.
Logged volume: 814.3gal
